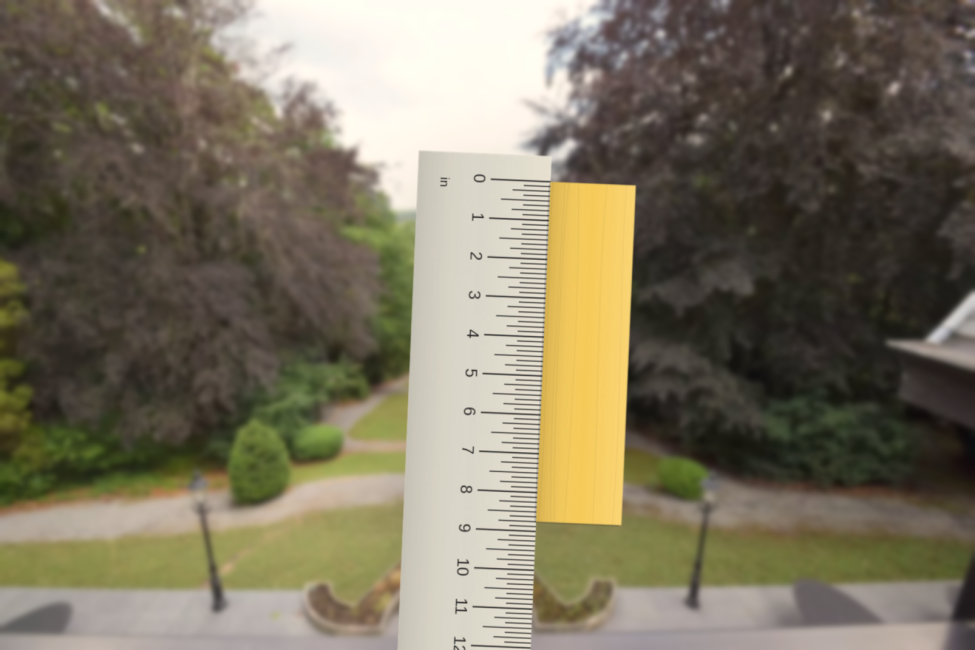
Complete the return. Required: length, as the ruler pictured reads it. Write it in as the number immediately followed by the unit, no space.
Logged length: 8.75in
